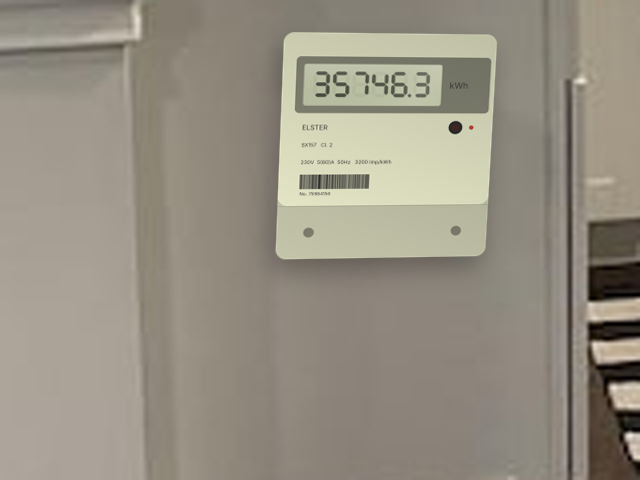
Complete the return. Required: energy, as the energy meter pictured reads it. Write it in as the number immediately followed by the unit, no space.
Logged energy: 35746.3kWh
